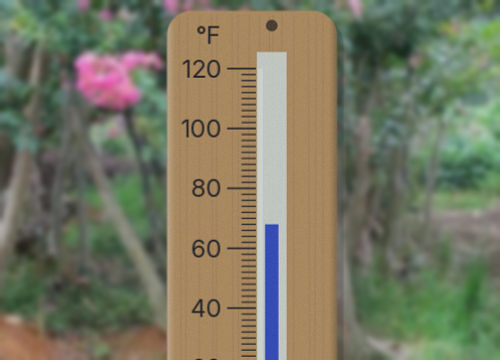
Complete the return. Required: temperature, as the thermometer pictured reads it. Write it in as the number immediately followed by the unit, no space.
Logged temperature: 68°F
